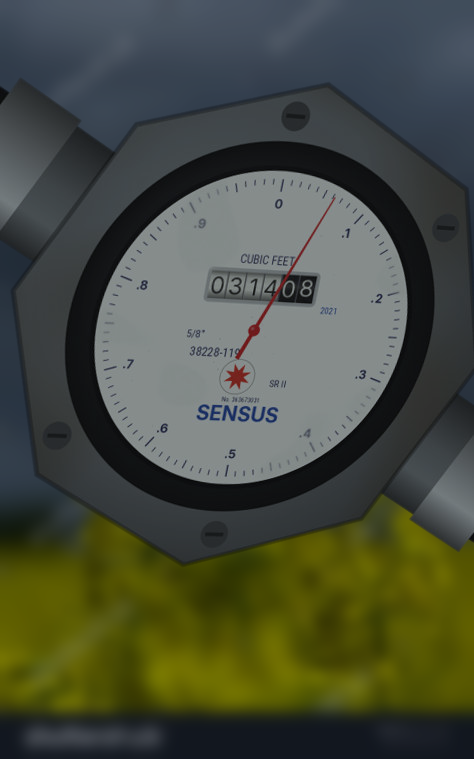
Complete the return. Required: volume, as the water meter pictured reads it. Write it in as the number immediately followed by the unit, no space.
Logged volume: 31408.06ft³
